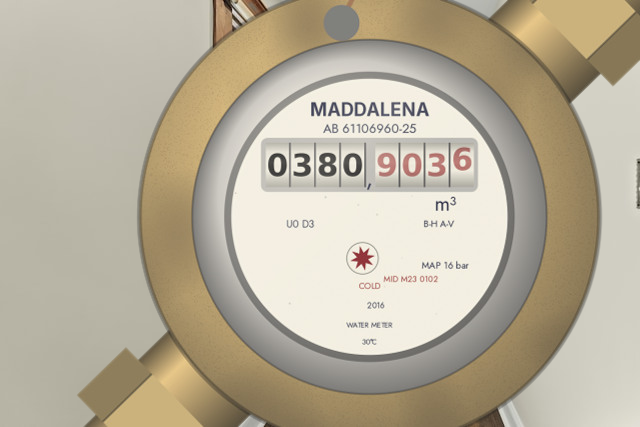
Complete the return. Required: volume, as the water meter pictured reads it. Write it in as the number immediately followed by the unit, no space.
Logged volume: 380.9036m³
